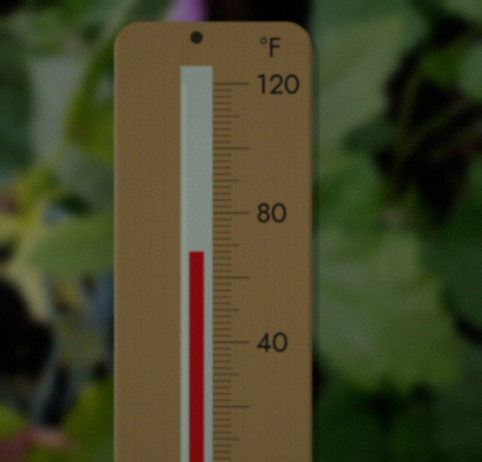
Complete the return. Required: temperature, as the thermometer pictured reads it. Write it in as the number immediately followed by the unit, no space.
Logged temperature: 68°F
